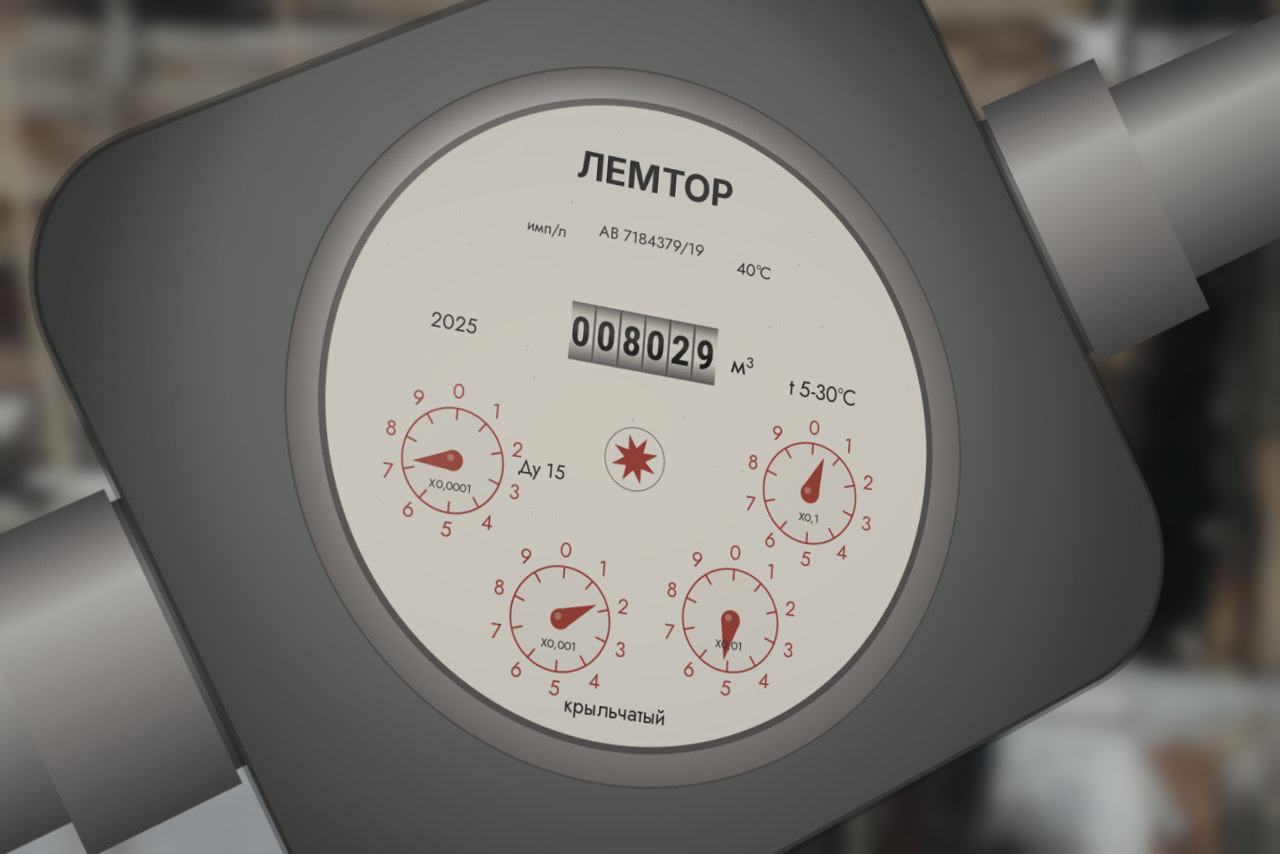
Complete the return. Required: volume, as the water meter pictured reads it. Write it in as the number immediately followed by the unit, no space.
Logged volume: 8029.0517m³
